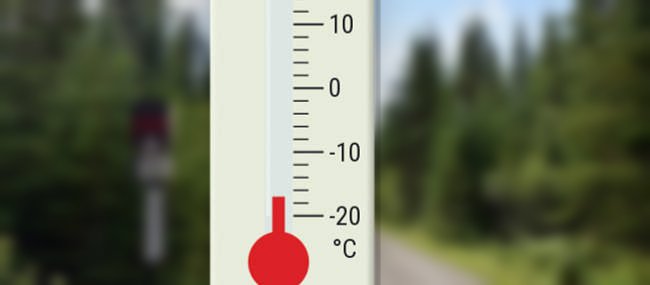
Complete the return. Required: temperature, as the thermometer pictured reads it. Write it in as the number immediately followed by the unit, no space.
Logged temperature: -17°C
